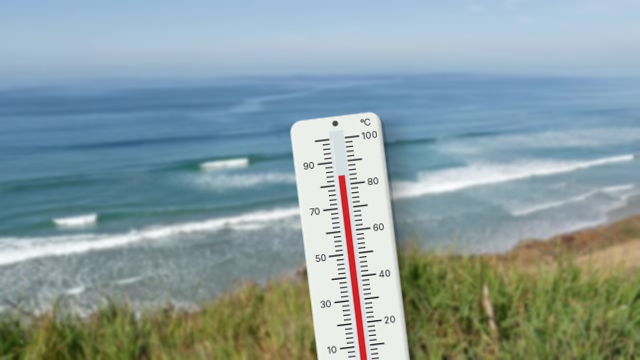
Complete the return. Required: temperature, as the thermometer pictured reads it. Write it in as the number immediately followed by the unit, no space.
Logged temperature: 84°C
